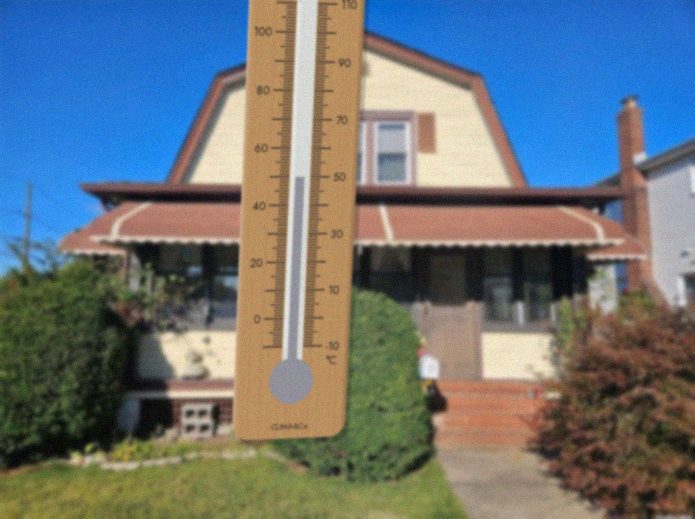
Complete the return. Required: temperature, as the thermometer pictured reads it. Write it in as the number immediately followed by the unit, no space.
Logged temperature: 50°C
